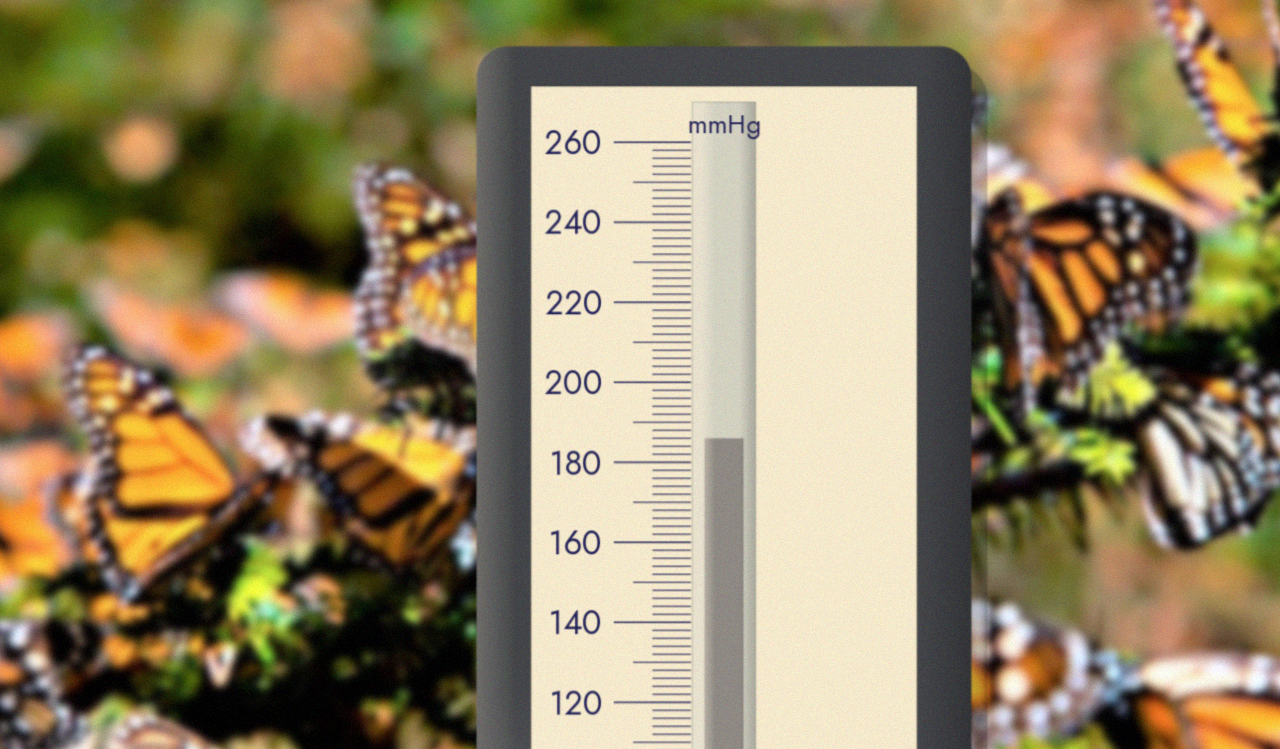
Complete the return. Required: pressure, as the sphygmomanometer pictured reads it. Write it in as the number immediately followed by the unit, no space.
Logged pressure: 186mmHg
